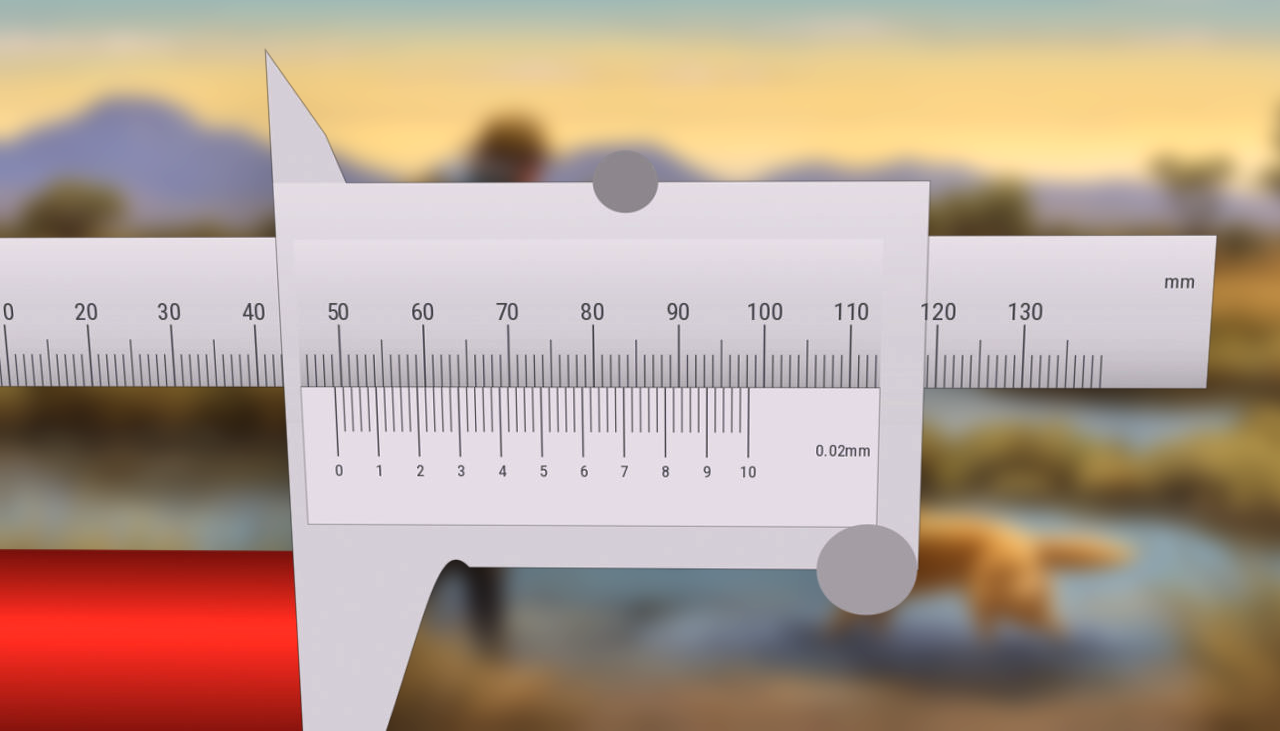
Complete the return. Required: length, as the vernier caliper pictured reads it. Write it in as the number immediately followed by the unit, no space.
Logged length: 49.2mm
